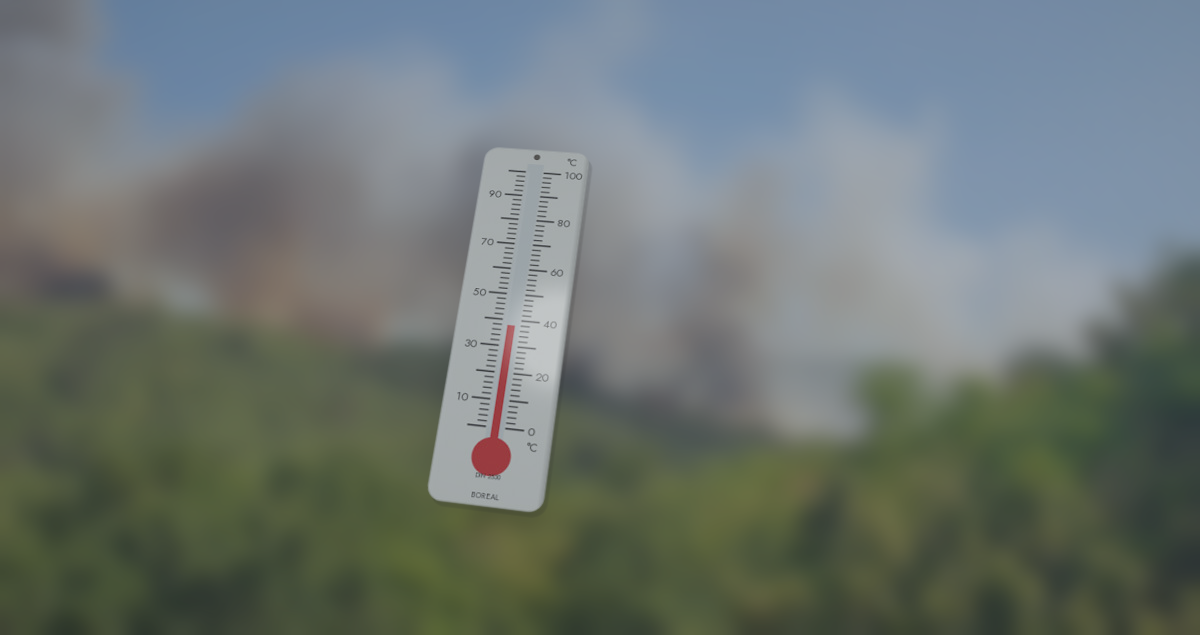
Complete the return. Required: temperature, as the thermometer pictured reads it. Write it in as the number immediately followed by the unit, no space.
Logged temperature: 38°C
